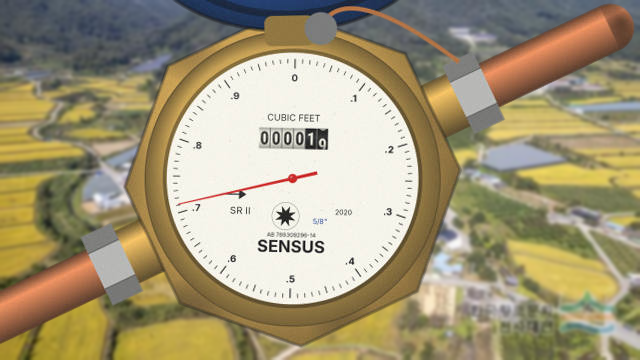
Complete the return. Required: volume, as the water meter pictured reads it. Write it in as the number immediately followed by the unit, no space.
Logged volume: 18.71ft³
